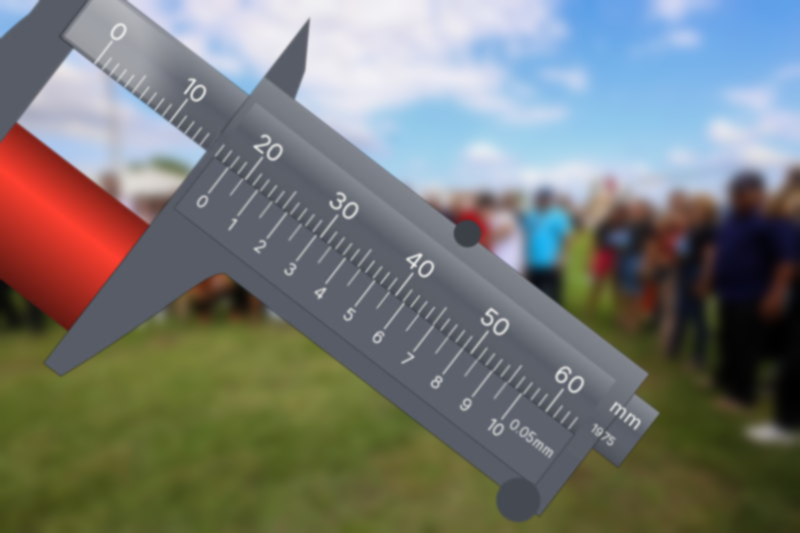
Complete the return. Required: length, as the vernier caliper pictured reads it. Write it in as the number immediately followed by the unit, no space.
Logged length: 17.8mm
